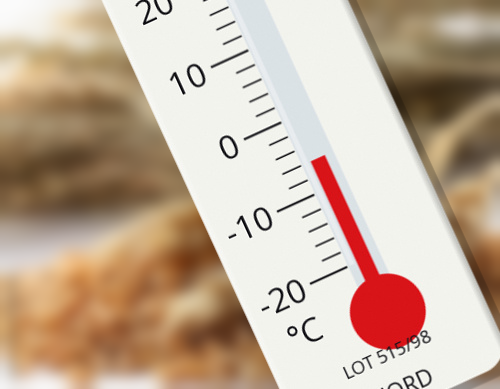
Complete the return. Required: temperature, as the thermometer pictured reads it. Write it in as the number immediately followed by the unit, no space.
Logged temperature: -6°C
